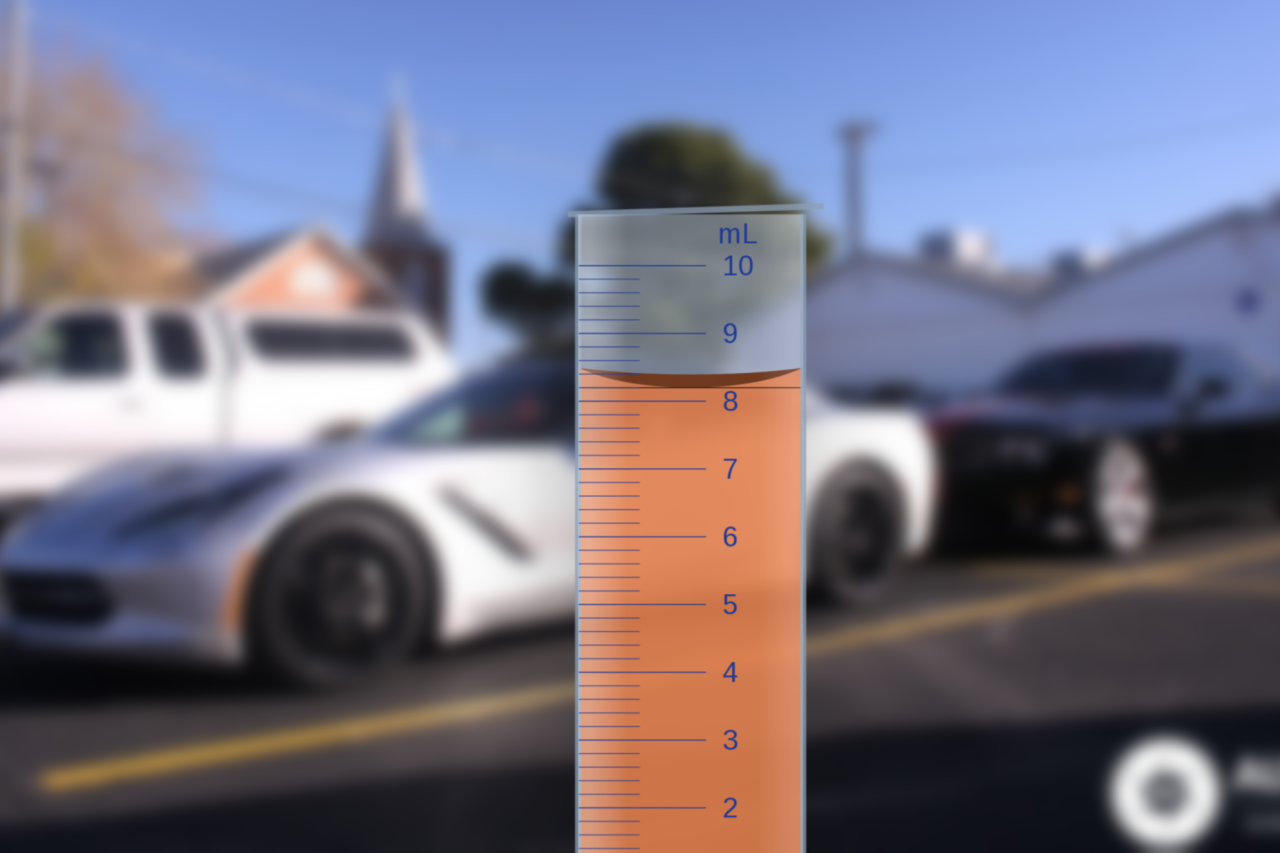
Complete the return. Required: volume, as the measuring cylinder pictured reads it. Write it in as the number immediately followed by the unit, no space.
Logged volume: 8.2mL
